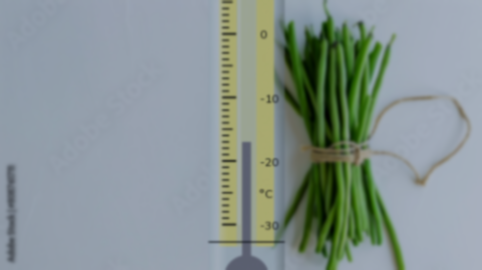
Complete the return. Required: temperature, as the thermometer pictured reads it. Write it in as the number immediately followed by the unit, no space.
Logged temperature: -17°C
